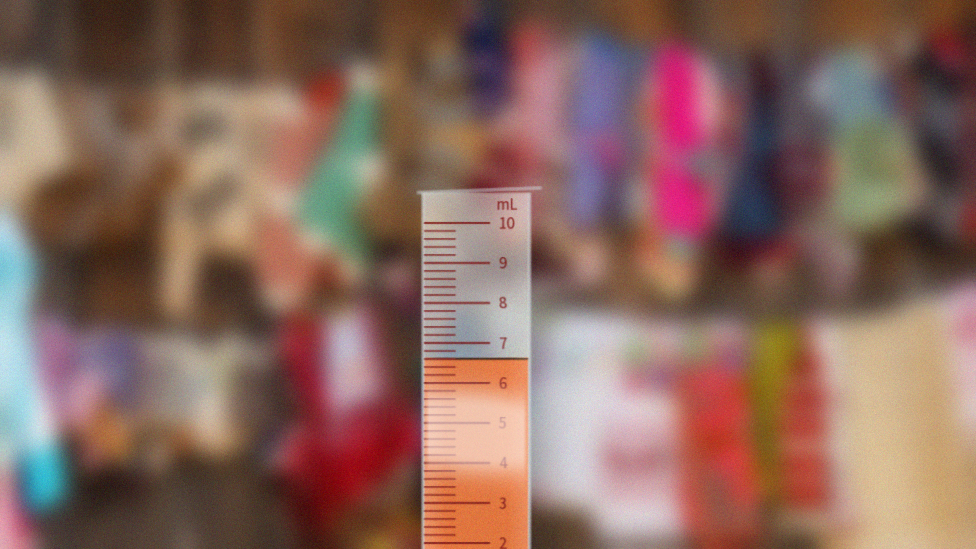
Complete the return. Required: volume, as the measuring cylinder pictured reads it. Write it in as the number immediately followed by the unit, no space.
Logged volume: 6.6mL
